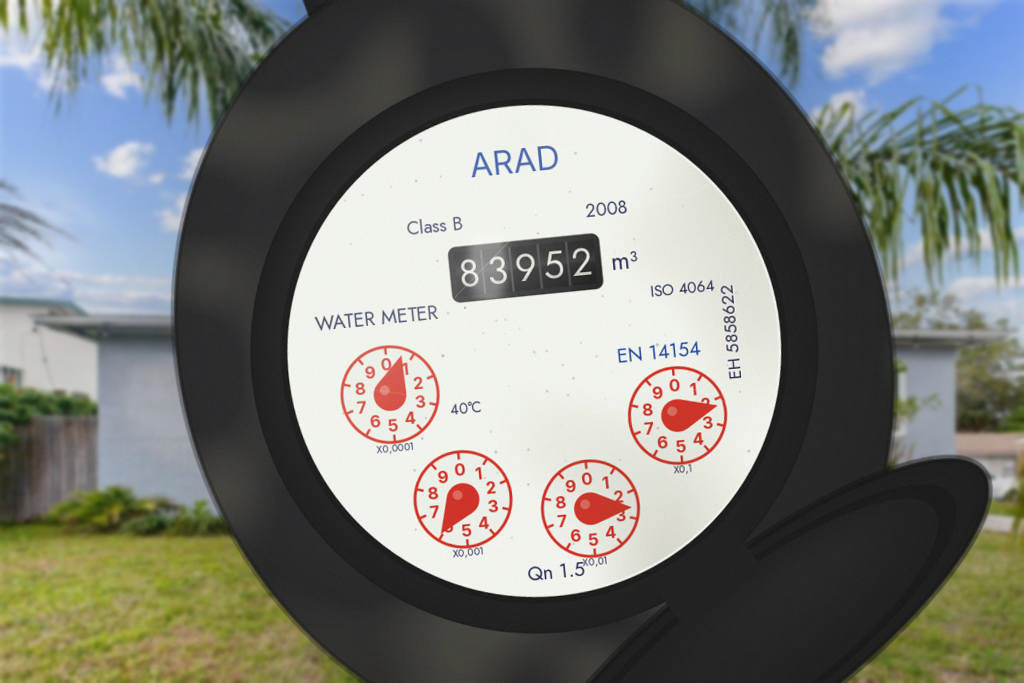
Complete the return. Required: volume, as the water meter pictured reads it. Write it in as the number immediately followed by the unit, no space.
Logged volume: 83952.2260m³
